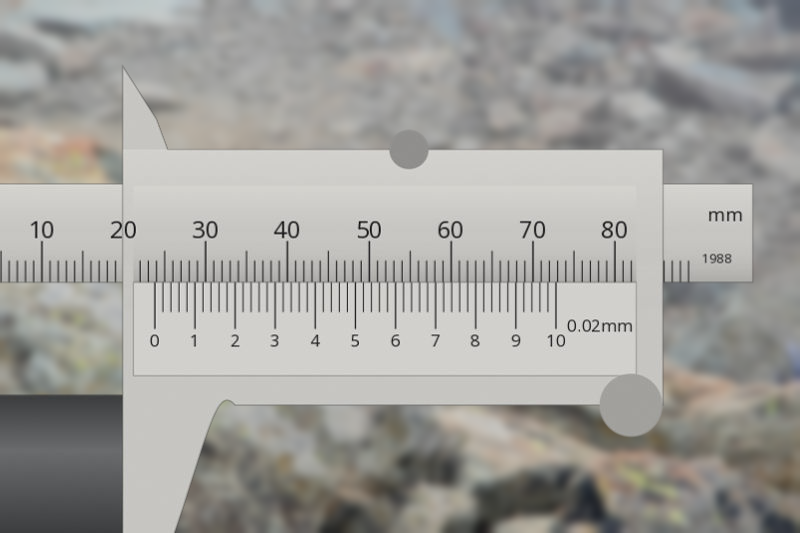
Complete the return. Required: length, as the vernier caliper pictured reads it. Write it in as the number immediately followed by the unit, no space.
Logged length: 23.8mm
